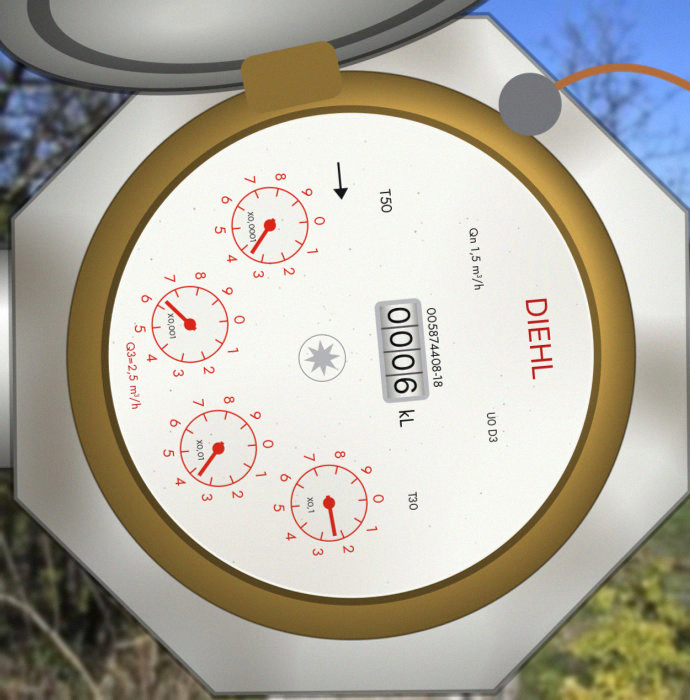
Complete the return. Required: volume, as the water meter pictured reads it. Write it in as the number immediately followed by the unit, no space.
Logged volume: 6.2363kL
